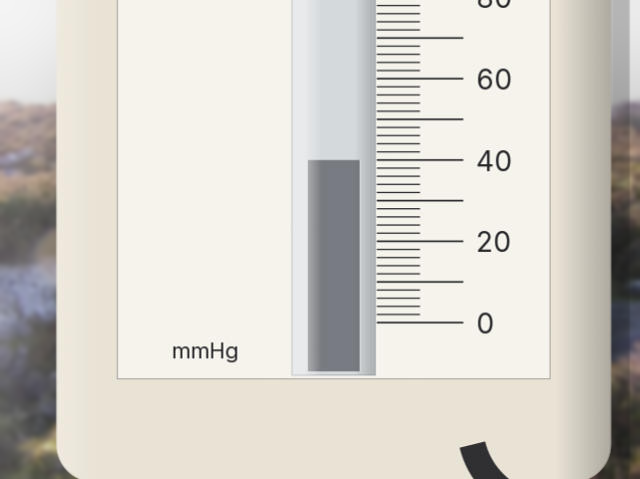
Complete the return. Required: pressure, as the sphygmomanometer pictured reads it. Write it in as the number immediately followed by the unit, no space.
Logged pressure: 40mmHg
